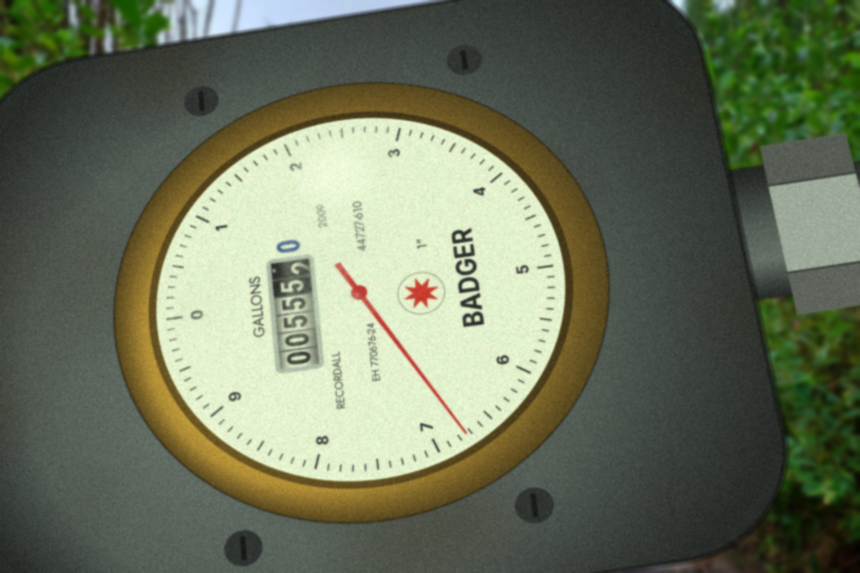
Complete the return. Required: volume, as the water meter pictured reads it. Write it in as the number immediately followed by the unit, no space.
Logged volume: 55516.7gal
